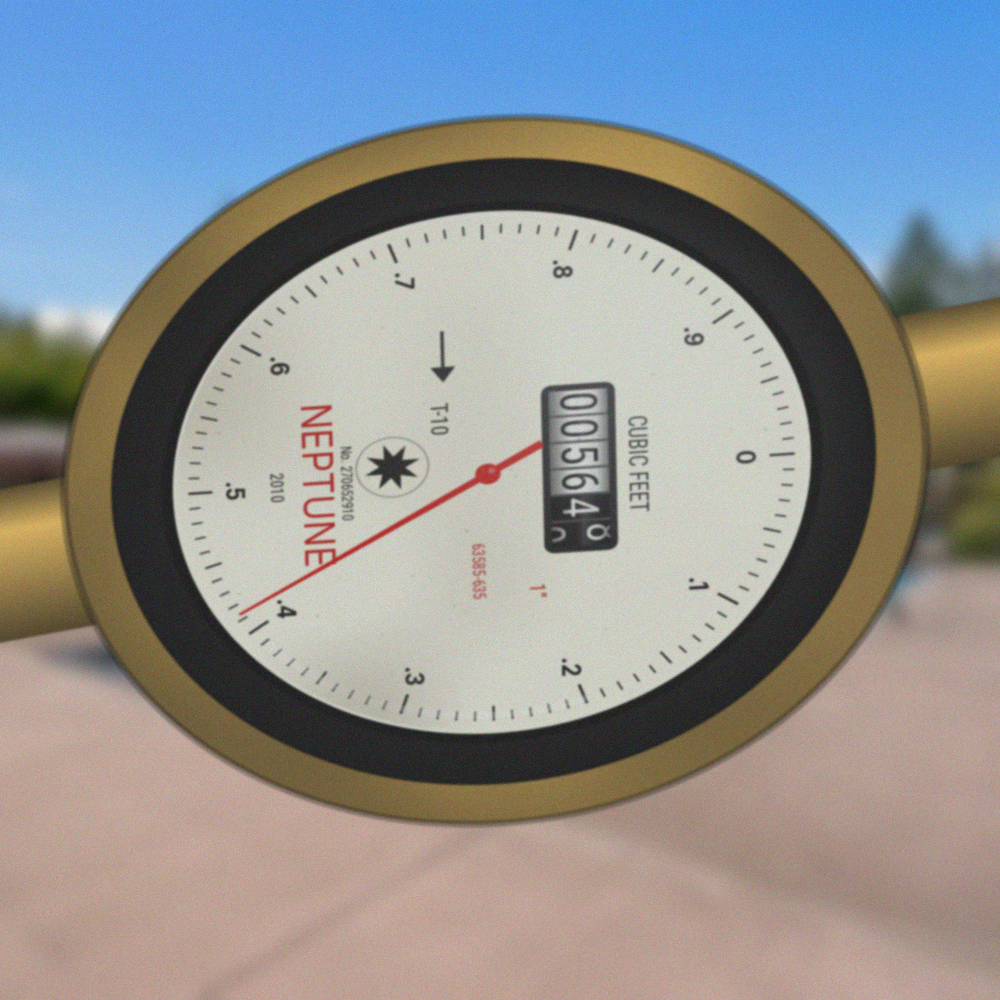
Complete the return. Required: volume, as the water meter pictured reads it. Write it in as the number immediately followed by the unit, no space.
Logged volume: 5648.41ft³
